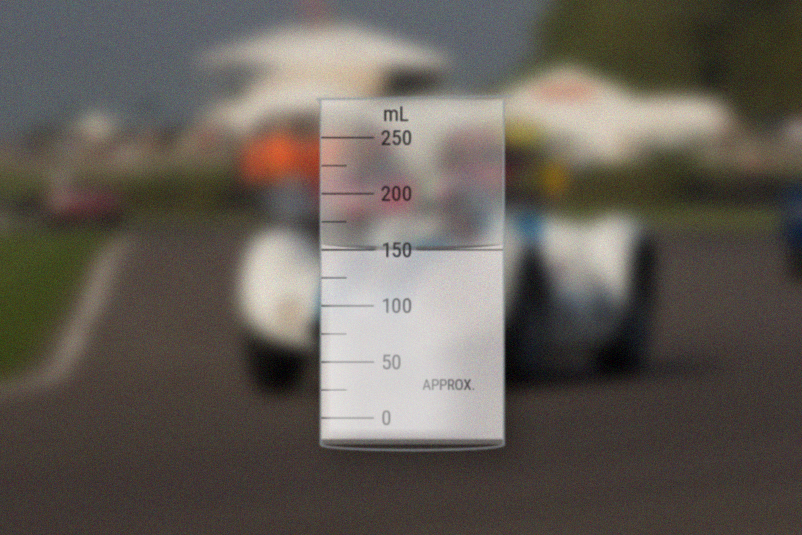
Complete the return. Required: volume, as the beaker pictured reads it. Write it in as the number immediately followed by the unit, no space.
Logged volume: 150mL
